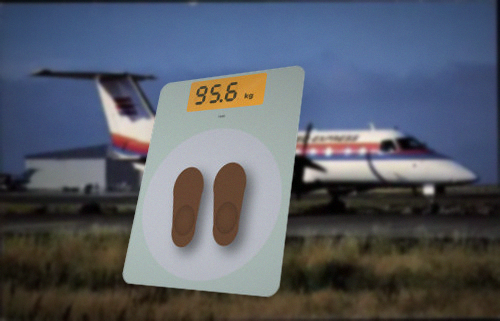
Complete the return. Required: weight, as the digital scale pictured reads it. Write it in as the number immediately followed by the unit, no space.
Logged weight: 95.6kg
